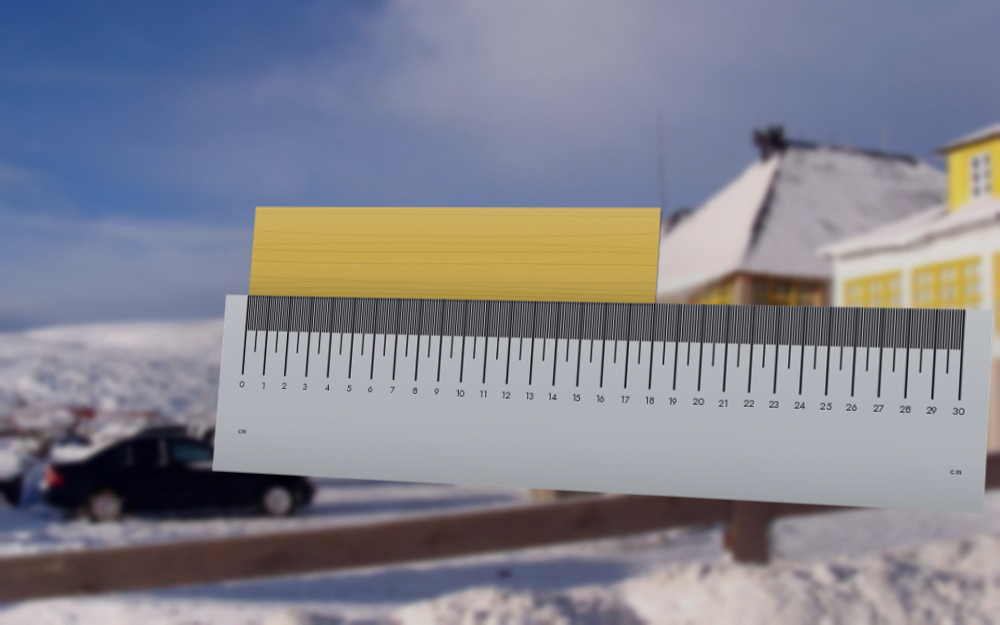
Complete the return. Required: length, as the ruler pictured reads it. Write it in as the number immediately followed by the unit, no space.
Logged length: 18cm
